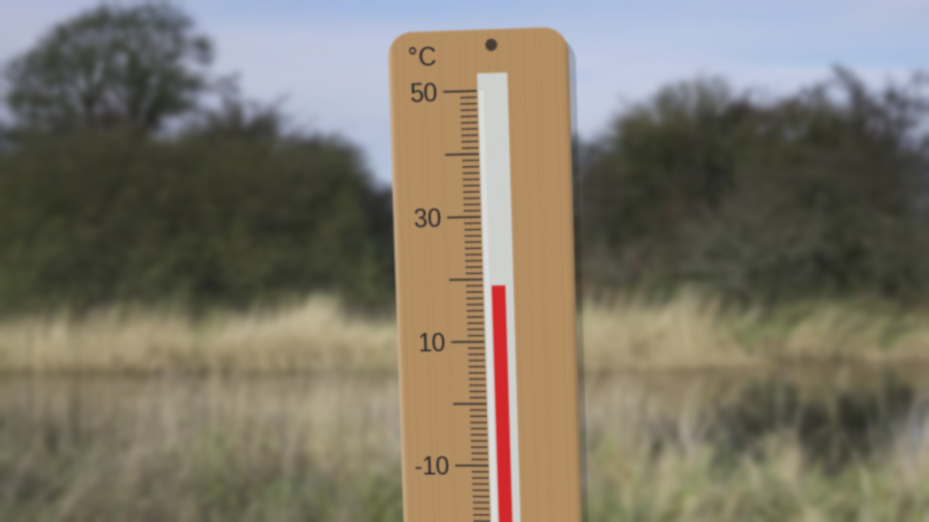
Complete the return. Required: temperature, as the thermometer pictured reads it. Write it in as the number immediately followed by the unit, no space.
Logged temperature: 19°C
